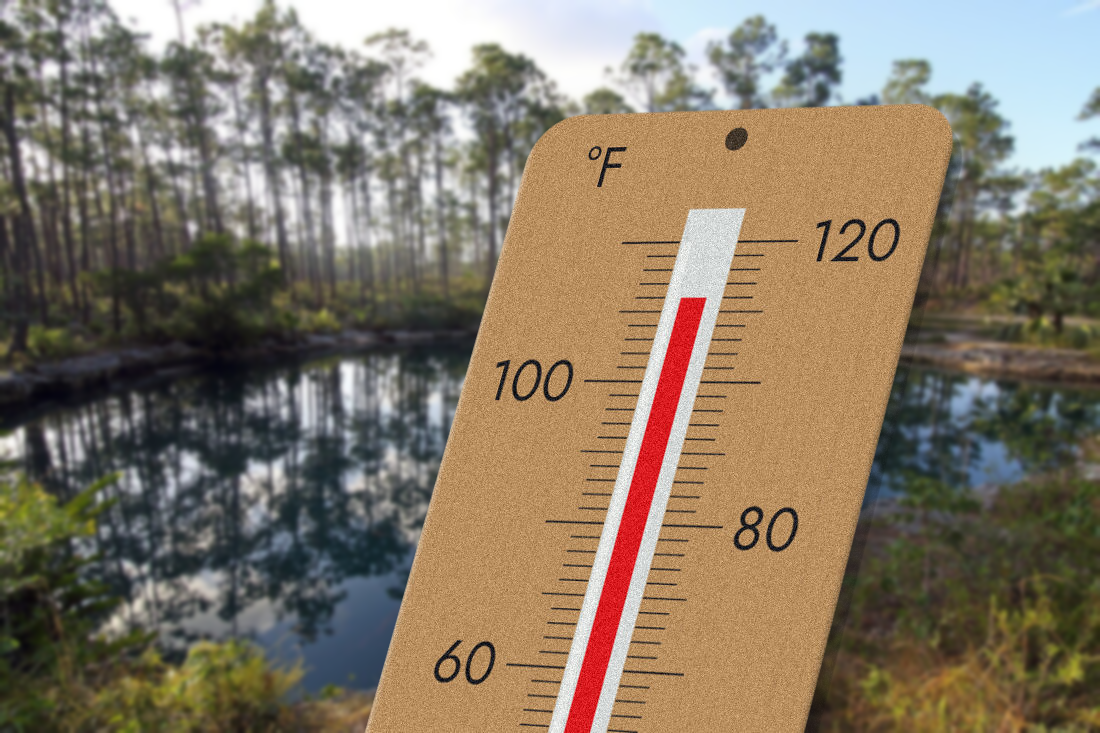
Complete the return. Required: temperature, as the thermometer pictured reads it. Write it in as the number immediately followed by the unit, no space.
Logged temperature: 112°F
